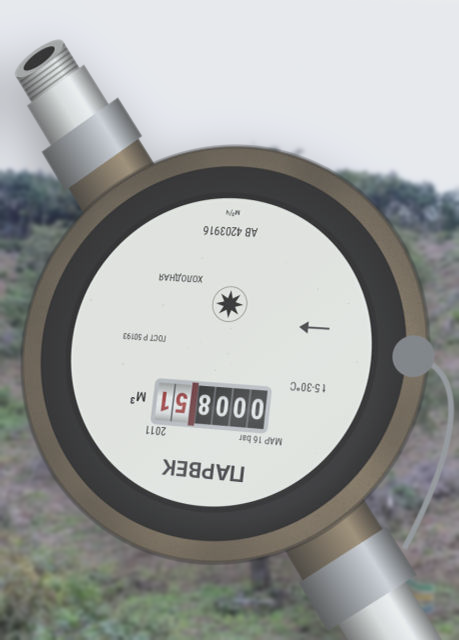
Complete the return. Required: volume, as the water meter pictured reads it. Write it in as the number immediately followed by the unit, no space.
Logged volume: 8.51m³
